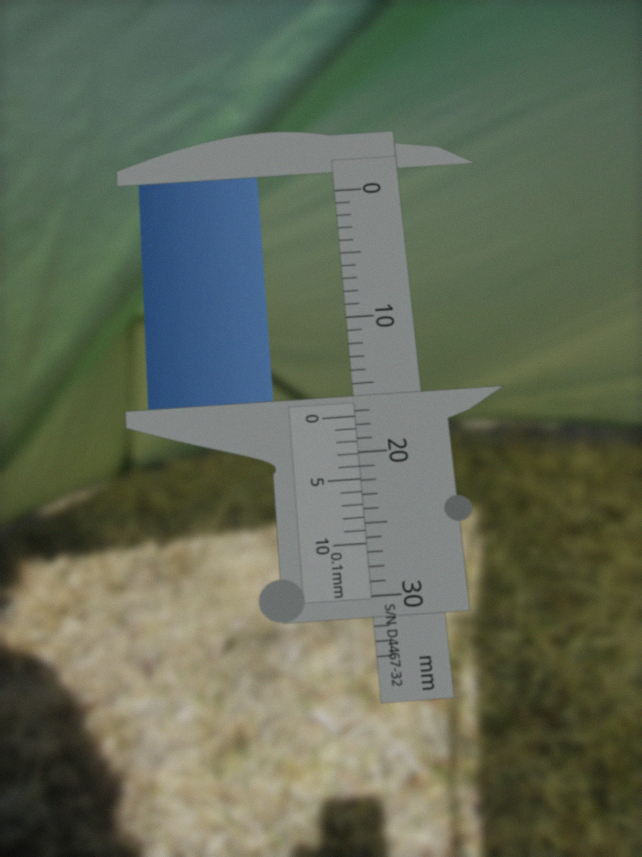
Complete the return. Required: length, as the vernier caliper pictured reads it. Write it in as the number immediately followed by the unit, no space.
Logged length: 17.4mm
